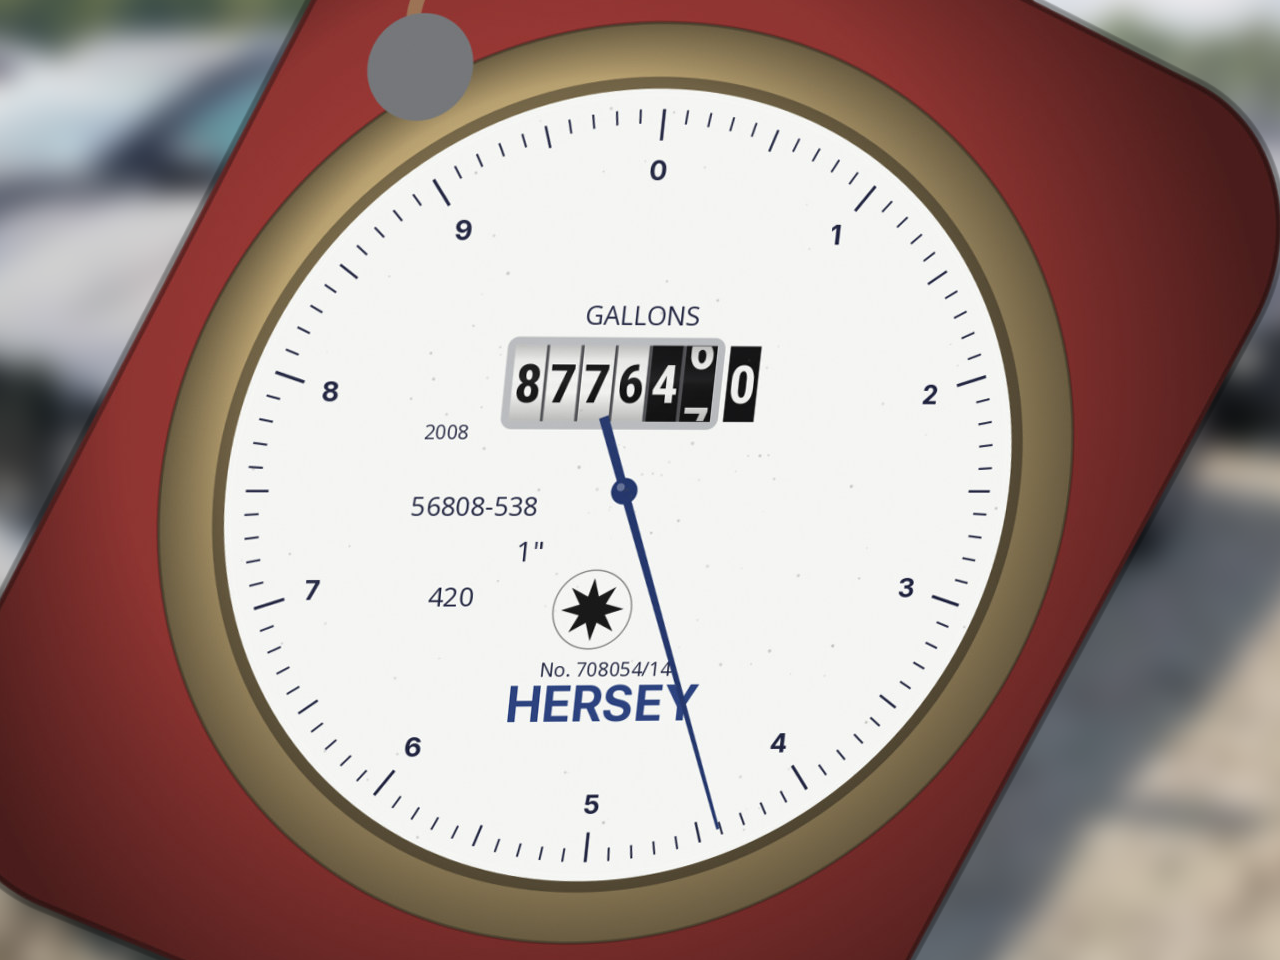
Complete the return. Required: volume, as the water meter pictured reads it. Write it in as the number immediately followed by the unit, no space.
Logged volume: 8776464.4gal
